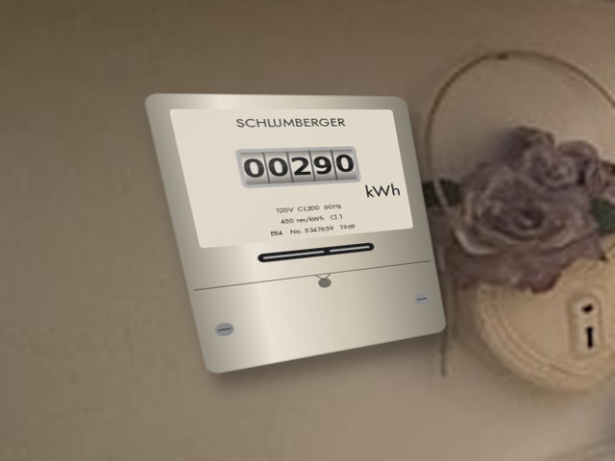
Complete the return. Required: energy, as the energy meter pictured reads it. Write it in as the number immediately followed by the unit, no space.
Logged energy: 290kWh
